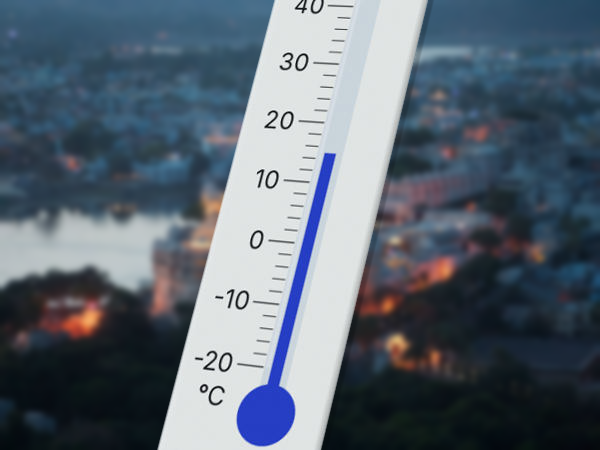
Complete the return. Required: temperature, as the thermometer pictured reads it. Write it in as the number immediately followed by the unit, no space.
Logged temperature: 15°C
